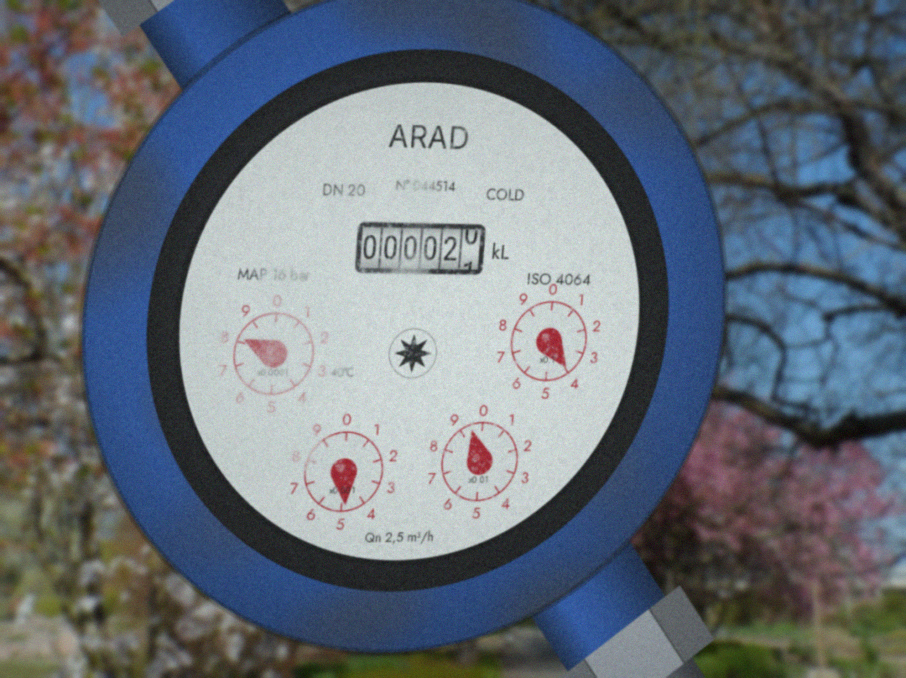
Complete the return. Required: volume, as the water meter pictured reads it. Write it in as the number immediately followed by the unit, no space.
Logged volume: 20.3948kL
